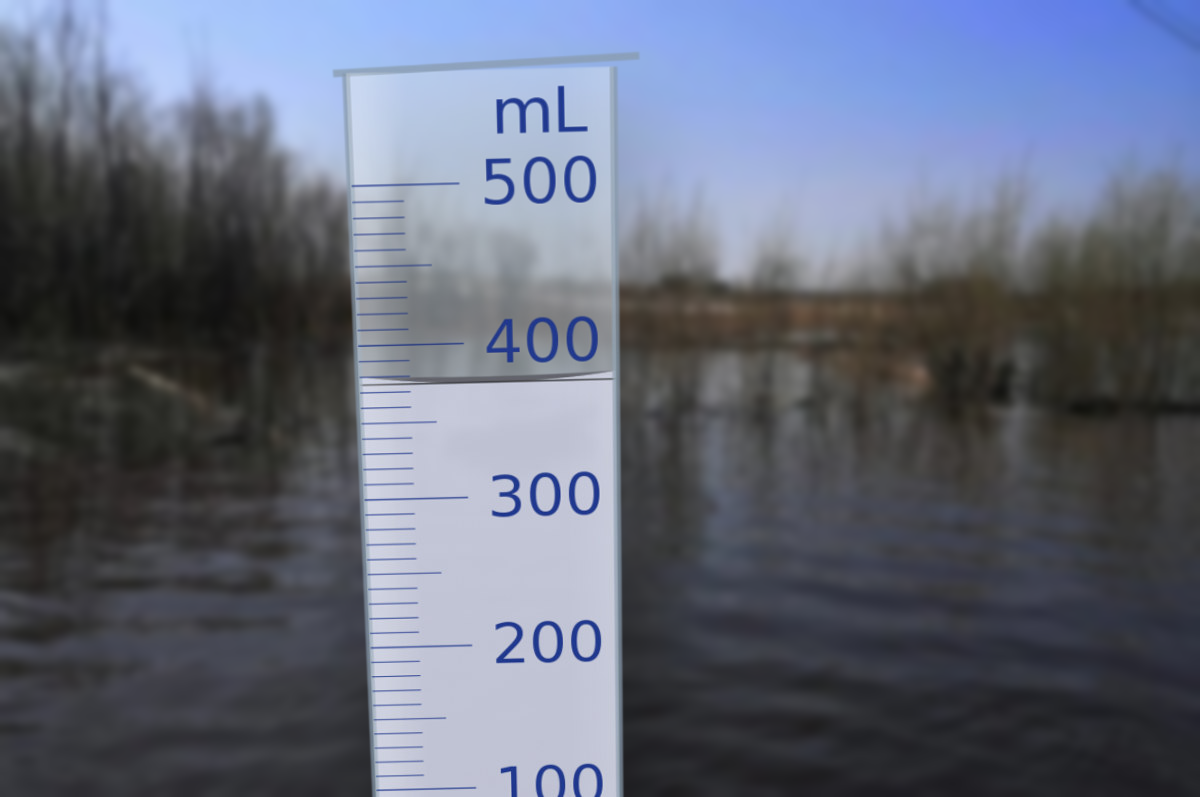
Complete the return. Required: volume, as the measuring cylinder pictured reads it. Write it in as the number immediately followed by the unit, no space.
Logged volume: 375mL
